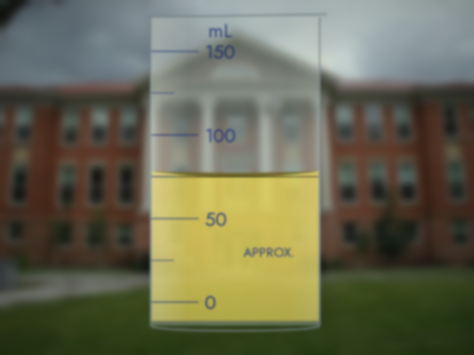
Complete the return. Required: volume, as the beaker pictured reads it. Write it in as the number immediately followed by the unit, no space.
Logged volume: 75mL
